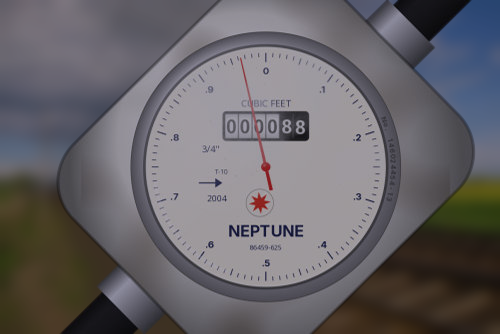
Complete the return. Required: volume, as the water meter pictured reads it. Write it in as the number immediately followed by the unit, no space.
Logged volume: 87.96ft³
